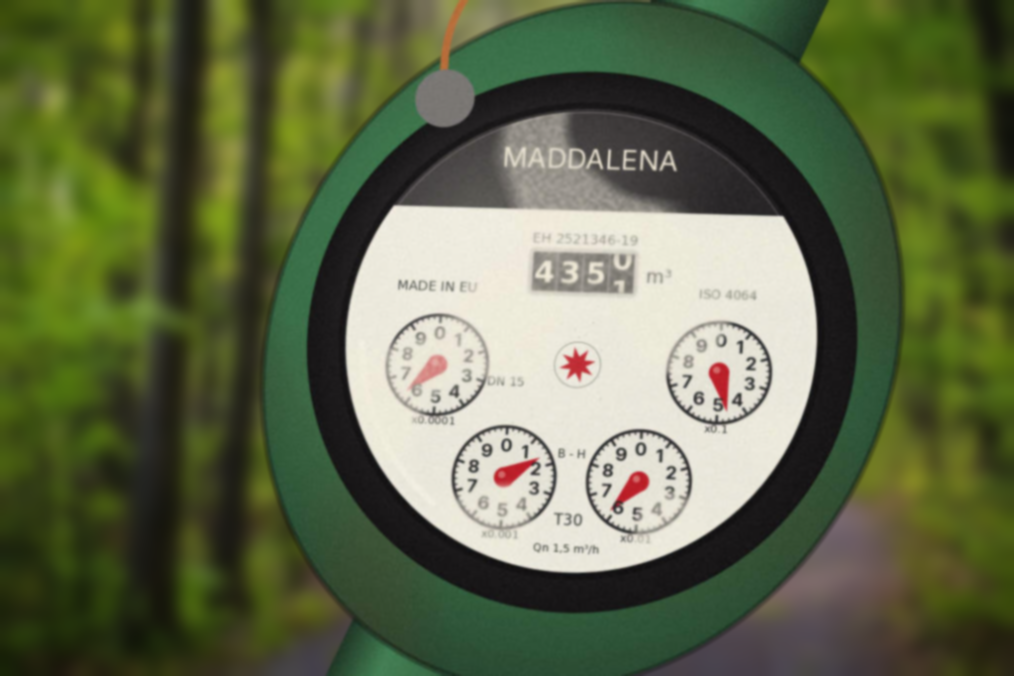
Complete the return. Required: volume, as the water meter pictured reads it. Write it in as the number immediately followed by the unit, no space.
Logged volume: 4350.4616m³
